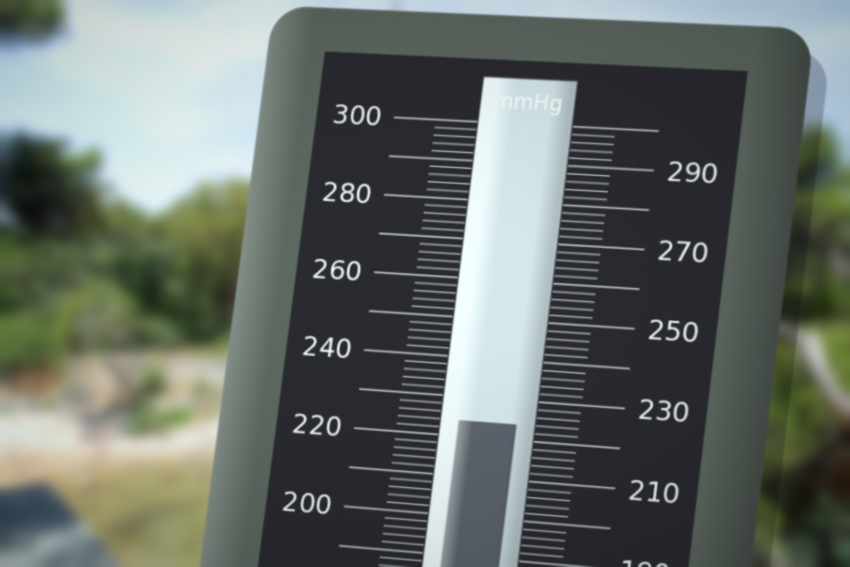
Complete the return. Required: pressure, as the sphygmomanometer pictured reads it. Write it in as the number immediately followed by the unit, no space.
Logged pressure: 224mmHg
